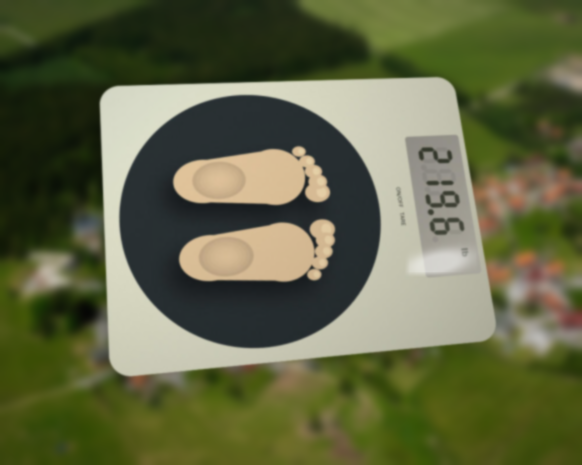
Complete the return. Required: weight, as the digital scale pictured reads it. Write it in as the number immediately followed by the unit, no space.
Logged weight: 219.6lb
